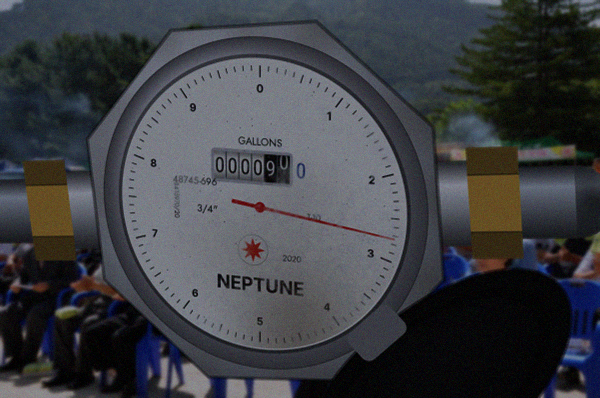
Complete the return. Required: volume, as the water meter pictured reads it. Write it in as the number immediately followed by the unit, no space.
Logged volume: 902.7gal
